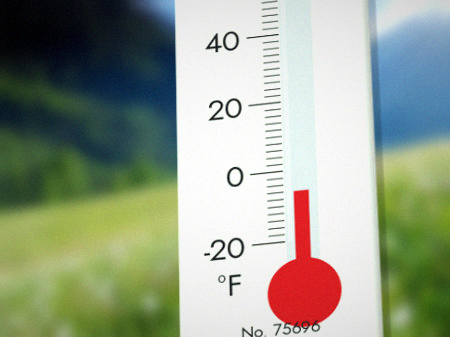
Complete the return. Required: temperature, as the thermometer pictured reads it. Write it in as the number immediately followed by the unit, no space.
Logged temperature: -6°F
